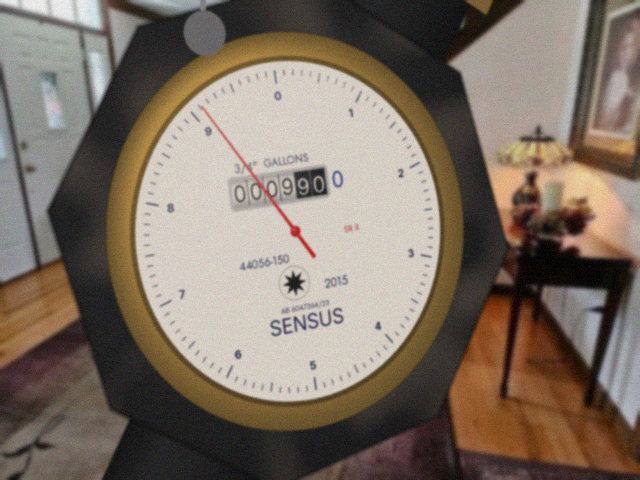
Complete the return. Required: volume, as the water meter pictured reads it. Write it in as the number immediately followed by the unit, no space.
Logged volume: 9899.1gal
